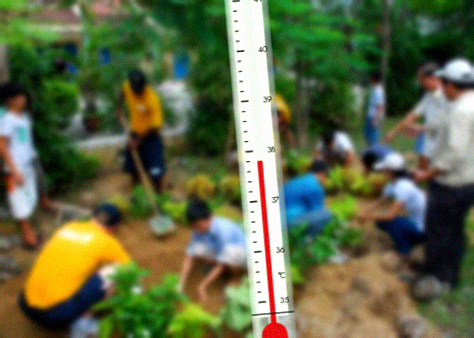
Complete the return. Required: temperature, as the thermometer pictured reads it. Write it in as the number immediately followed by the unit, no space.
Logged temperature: 37.8°C
